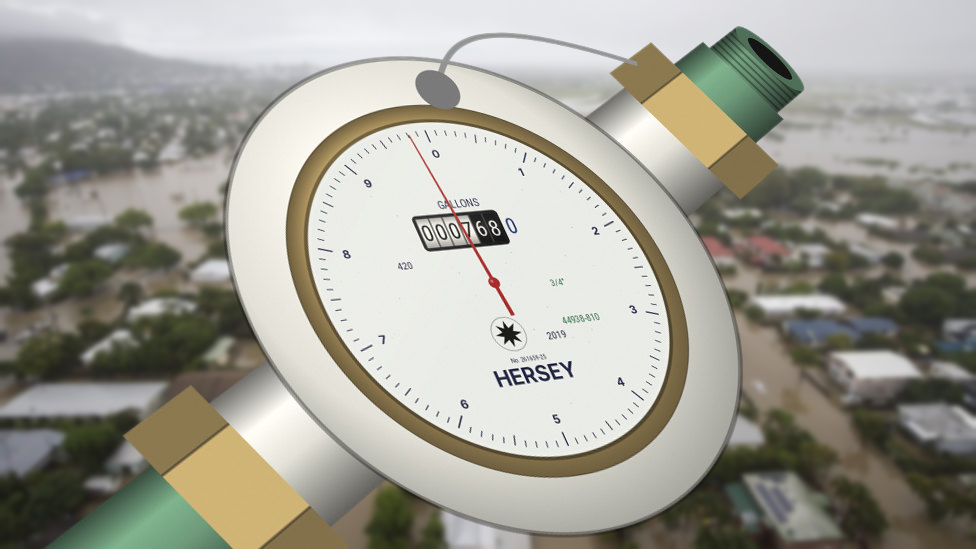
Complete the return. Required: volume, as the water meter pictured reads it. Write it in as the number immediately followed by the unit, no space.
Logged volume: 7679.8gal
